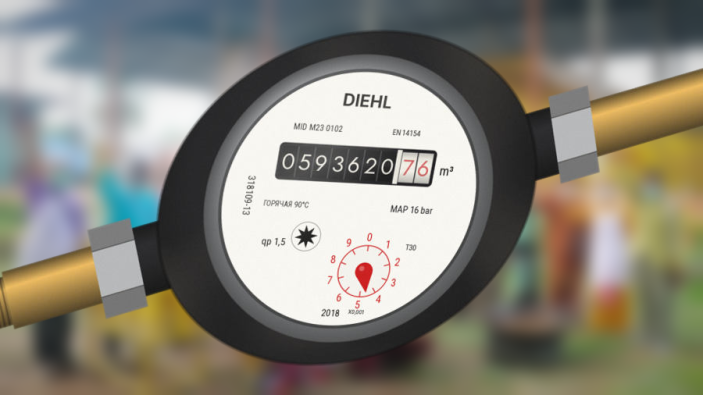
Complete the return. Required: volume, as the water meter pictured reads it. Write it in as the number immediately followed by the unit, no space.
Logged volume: 593620.764m³
